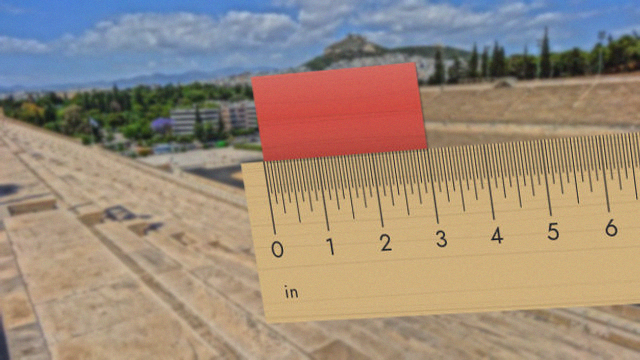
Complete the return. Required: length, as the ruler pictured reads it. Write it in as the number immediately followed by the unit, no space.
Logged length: 3in
